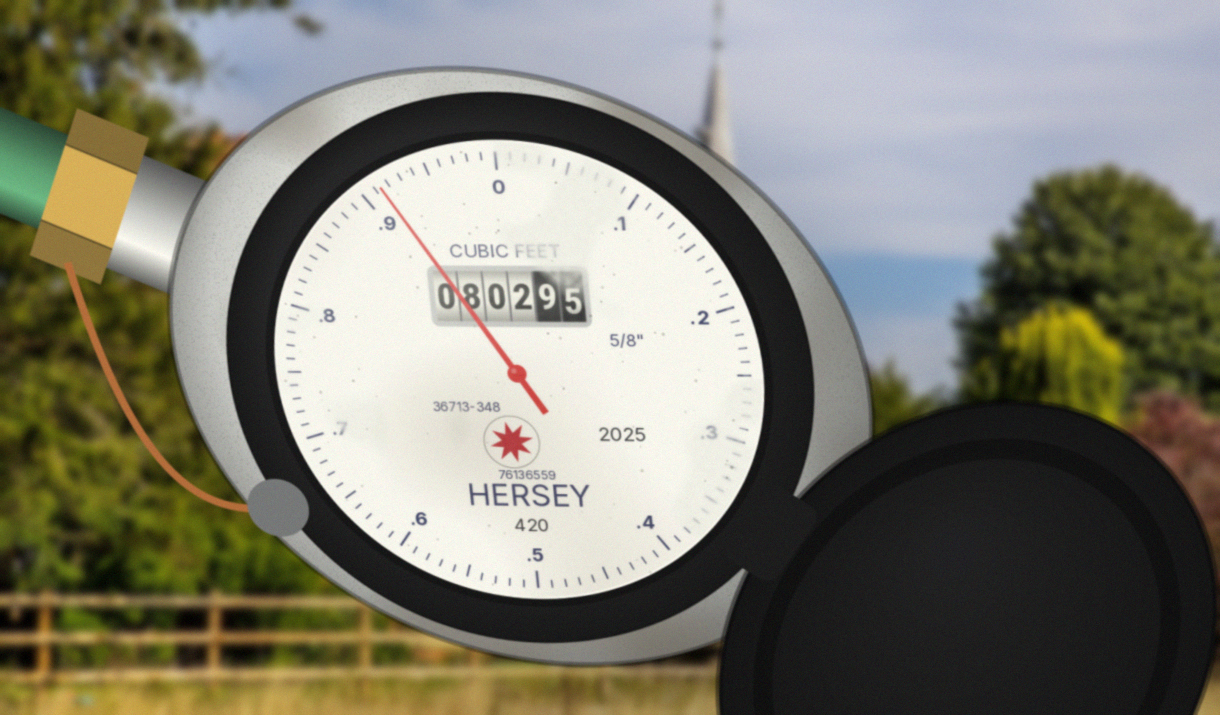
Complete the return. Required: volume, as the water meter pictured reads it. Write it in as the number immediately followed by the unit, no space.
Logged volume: 80294.91ft³
